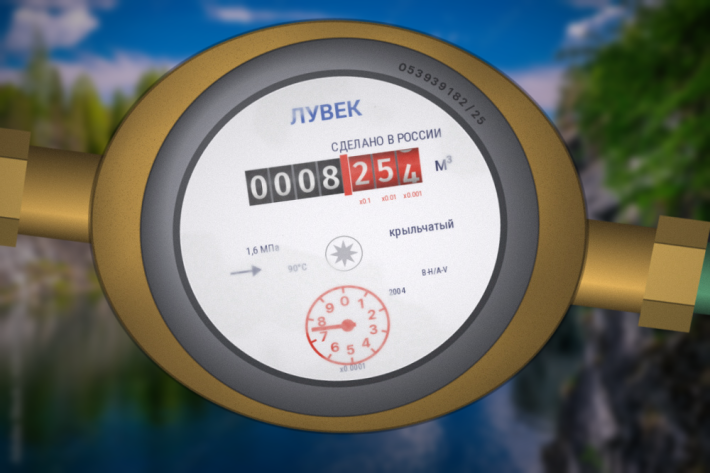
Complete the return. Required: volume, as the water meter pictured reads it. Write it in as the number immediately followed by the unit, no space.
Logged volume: 8.2537m³
